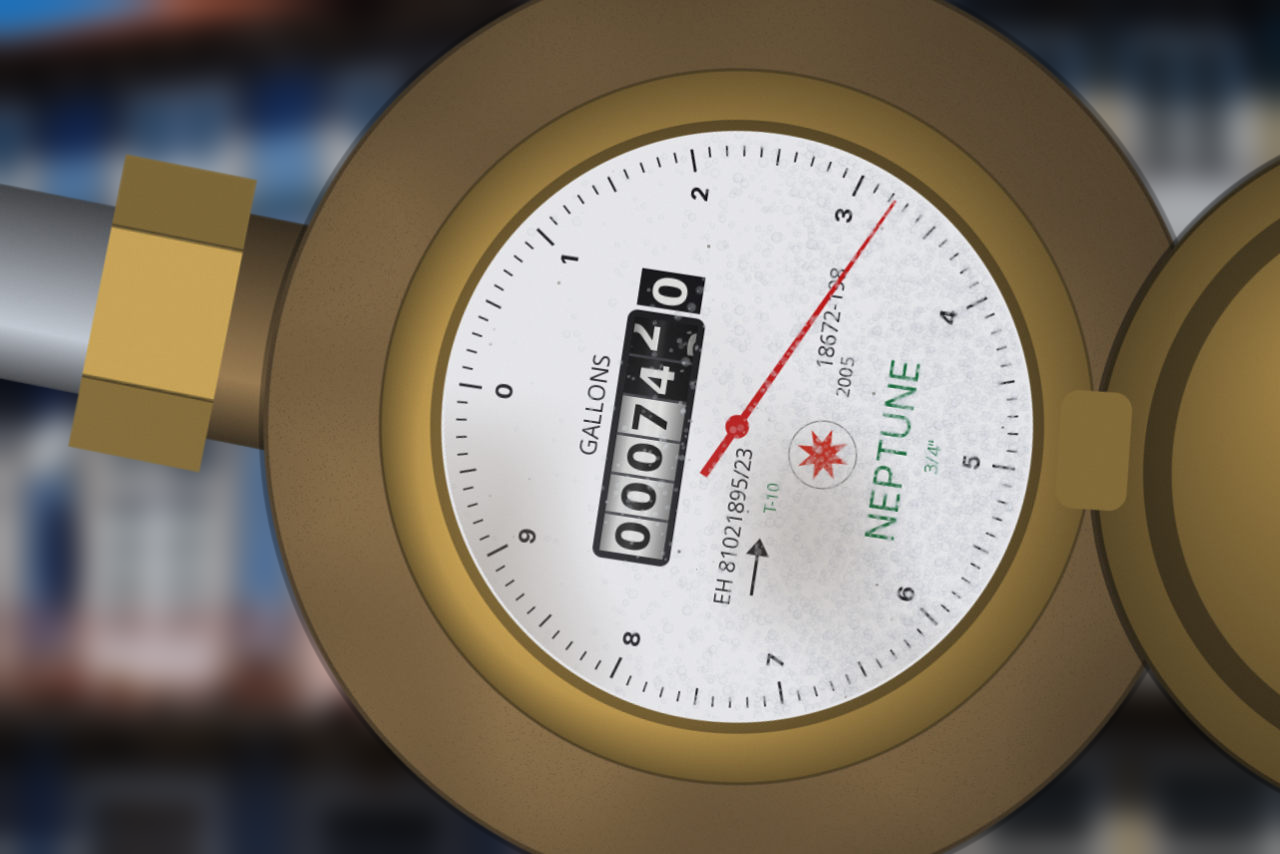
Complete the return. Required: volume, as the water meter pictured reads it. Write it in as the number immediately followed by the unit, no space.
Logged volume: 7423.2gal
